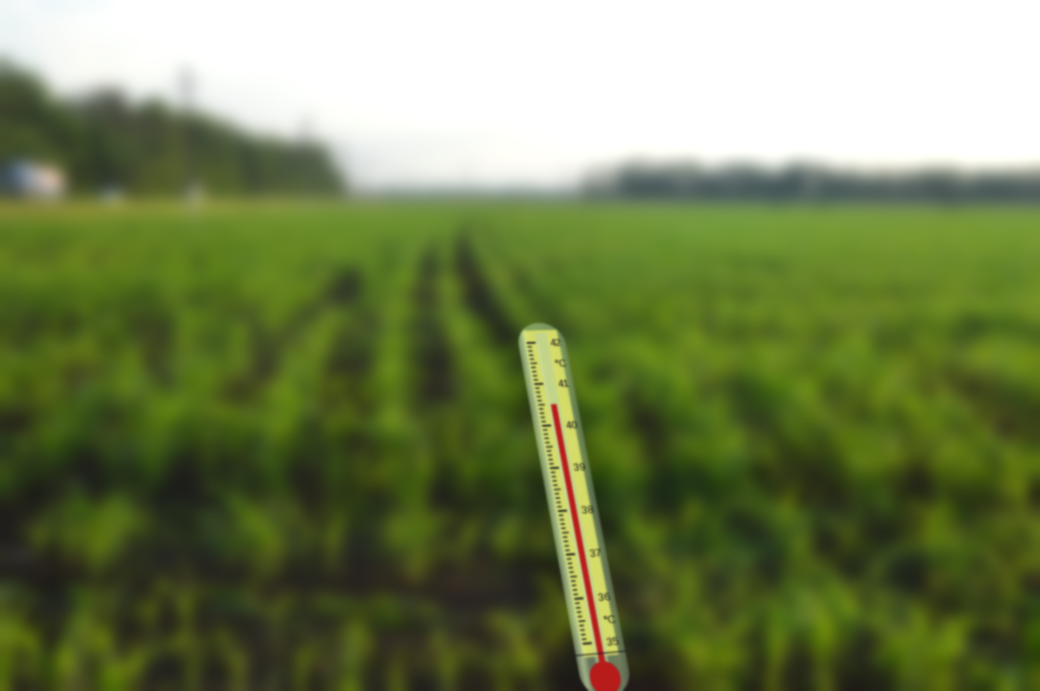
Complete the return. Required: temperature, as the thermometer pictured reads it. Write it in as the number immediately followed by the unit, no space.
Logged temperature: 40.5°C
